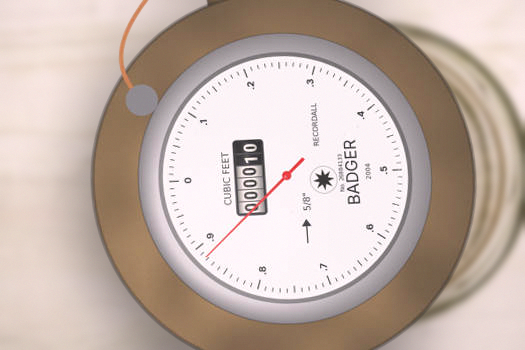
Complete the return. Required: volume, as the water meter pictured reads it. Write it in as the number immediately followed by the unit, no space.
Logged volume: 9.88ft³
